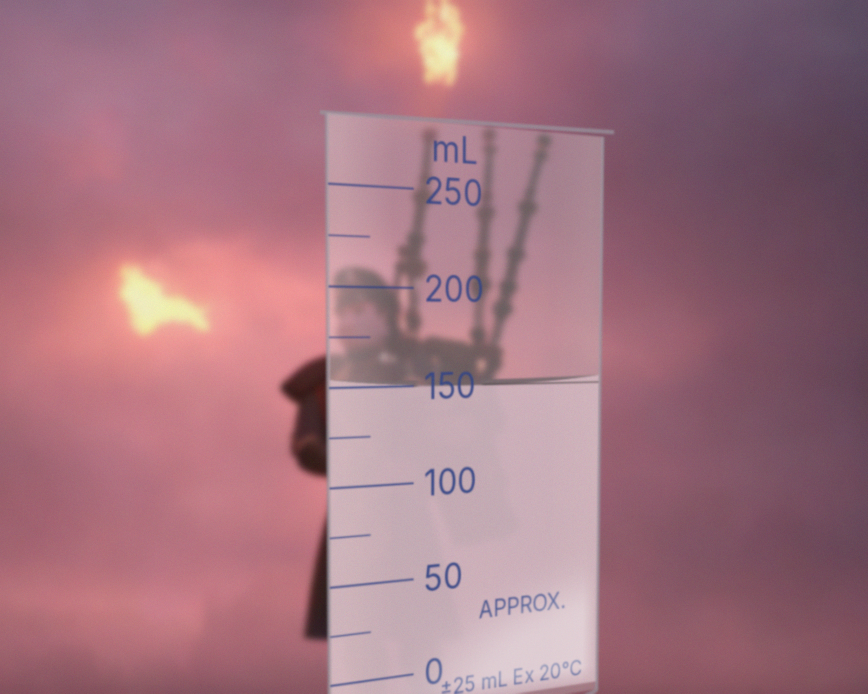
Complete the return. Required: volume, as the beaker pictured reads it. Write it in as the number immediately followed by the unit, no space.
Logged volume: 150mL
